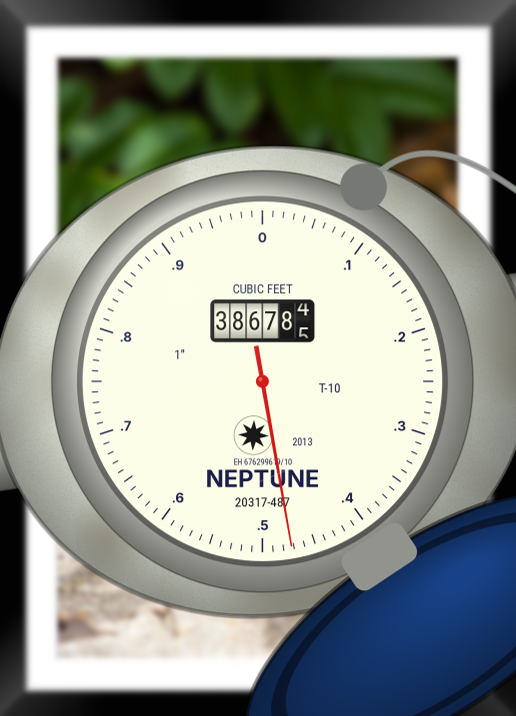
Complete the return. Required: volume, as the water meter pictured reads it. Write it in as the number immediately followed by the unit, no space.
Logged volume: 386784.47ft³
